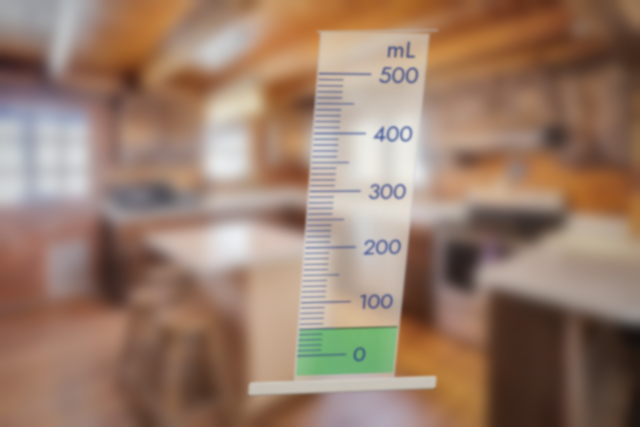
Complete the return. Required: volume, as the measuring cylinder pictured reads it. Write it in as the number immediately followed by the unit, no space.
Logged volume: 50mL
